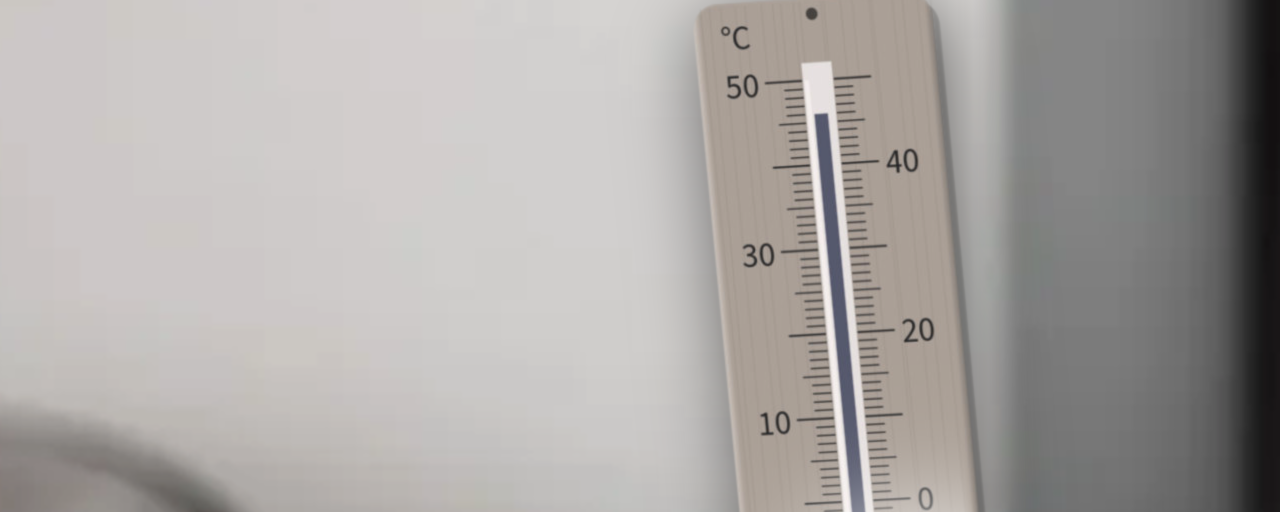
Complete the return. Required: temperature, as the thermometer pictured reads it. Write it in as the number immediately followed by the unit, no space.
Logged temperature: 46°C
